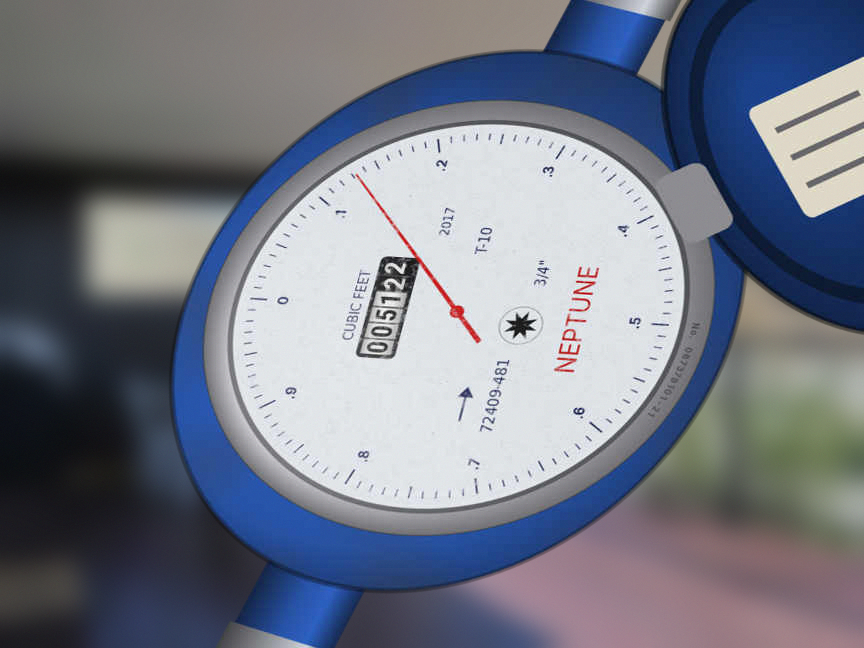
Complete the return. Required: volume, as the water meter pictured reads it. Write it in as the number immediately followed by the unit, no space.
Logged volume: 5122.13ft³
